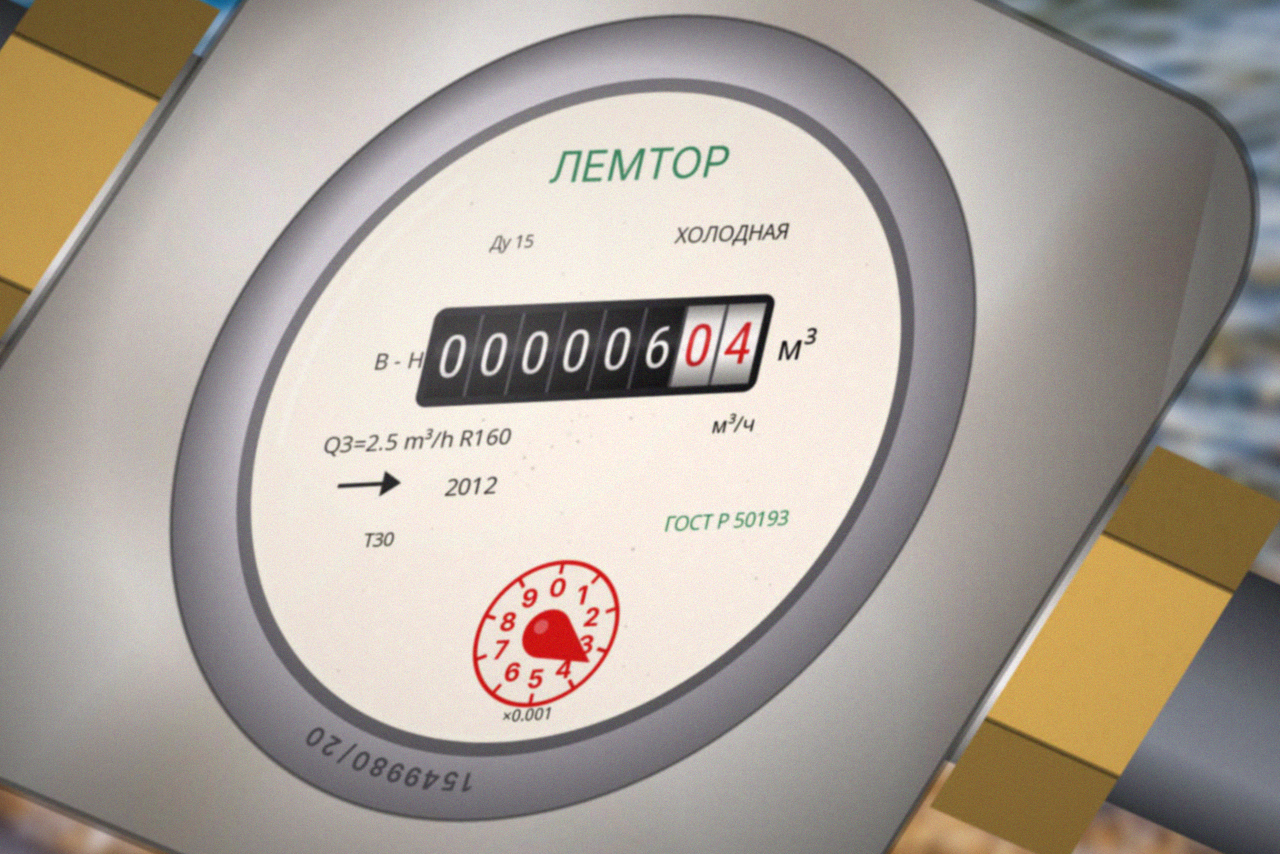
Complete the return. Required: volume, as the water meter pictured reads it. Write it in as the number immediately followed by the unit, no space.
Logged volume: 6.043m³
